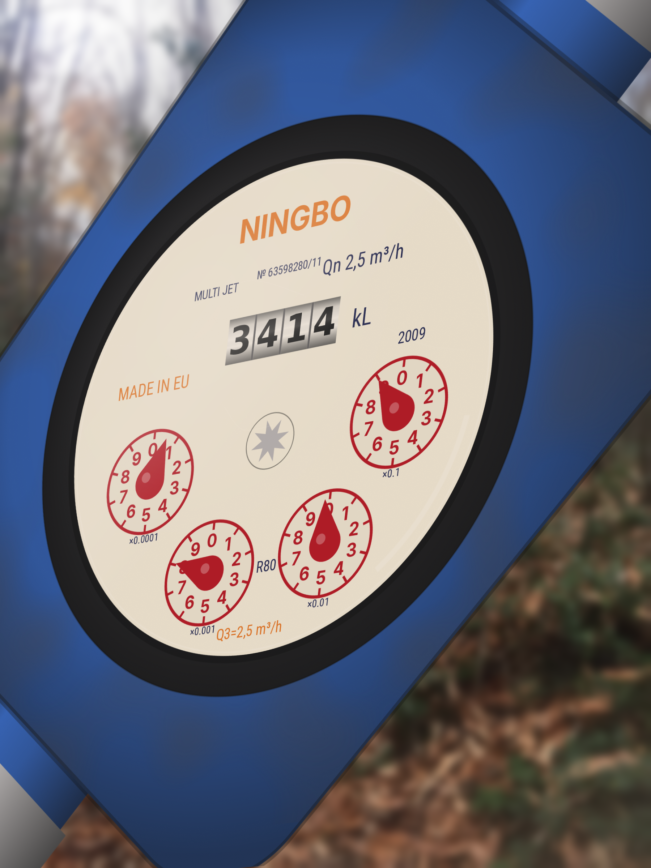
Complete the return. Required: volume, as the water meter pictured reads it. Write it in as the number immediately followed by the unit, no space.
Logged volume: 3414.8980kL
